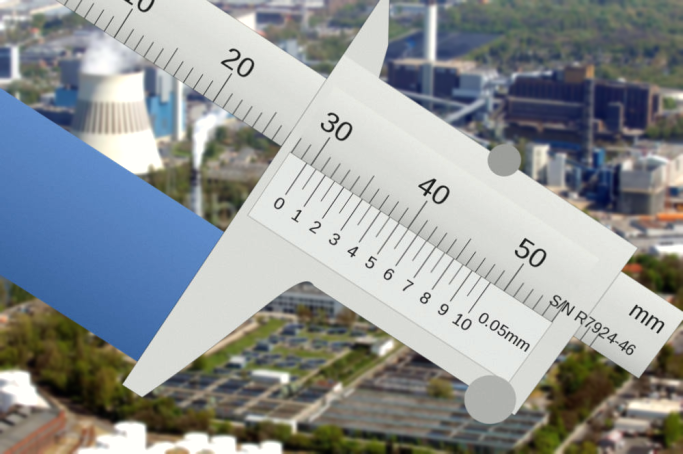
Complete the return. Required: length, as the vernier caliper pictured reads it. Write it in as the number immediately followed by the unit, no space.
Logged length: 29.6mm
